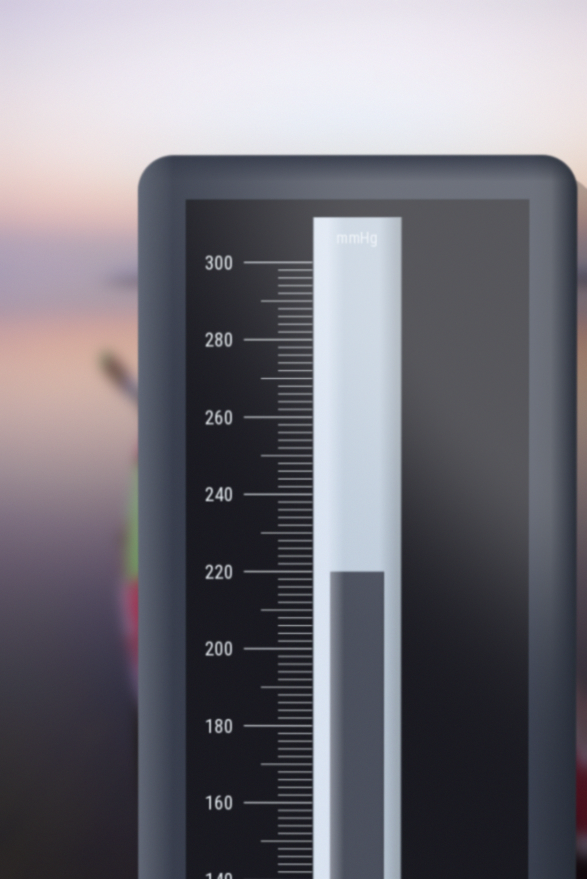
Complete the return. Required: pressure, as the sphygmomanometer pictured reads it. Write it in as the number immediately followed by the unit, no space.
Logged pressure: 220mmHg
